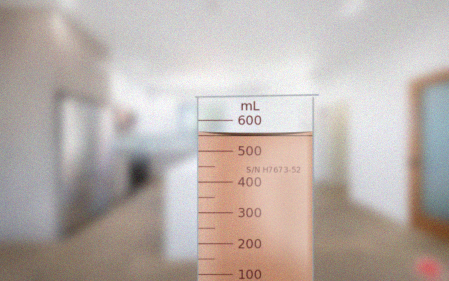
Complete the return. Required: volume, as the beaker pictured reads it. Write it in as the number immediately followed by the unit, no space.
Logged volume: 550mL
